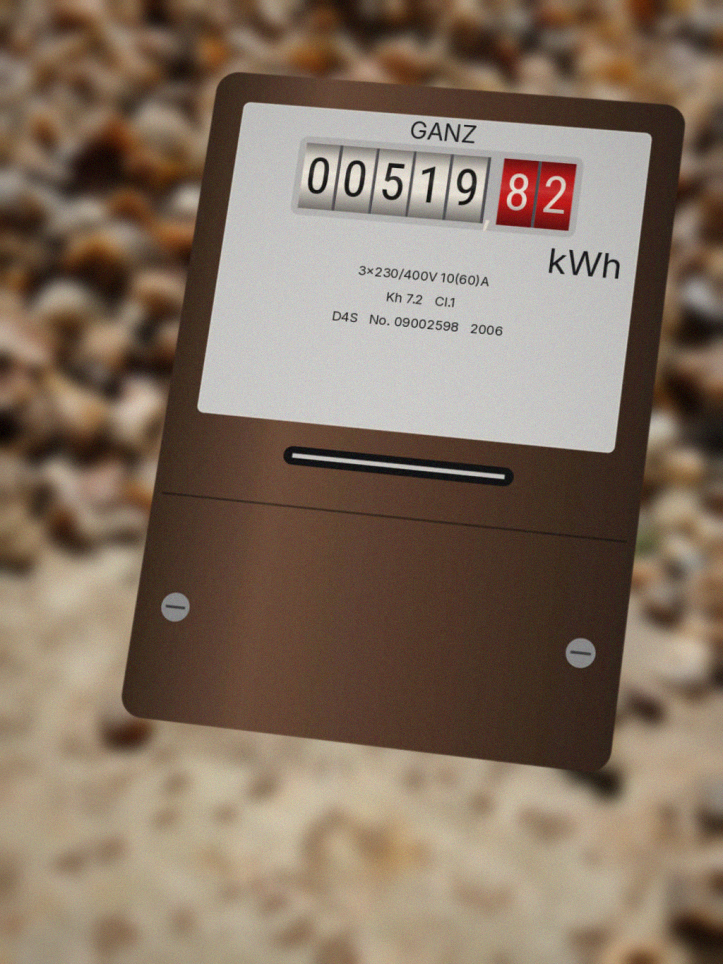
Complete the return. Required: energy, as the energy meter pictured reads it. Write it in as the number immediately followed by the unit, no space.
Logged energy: 519.82kWh
